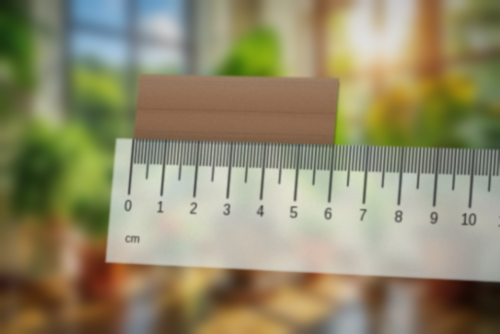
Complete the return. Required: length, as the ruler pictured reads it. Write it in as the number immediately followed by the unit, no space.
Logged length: 6cm
